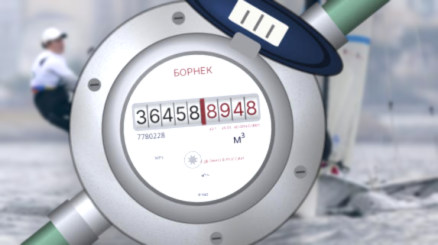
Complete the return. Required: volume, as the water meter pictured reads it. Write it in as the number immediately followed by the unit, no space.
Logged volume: 36458.8948m³
